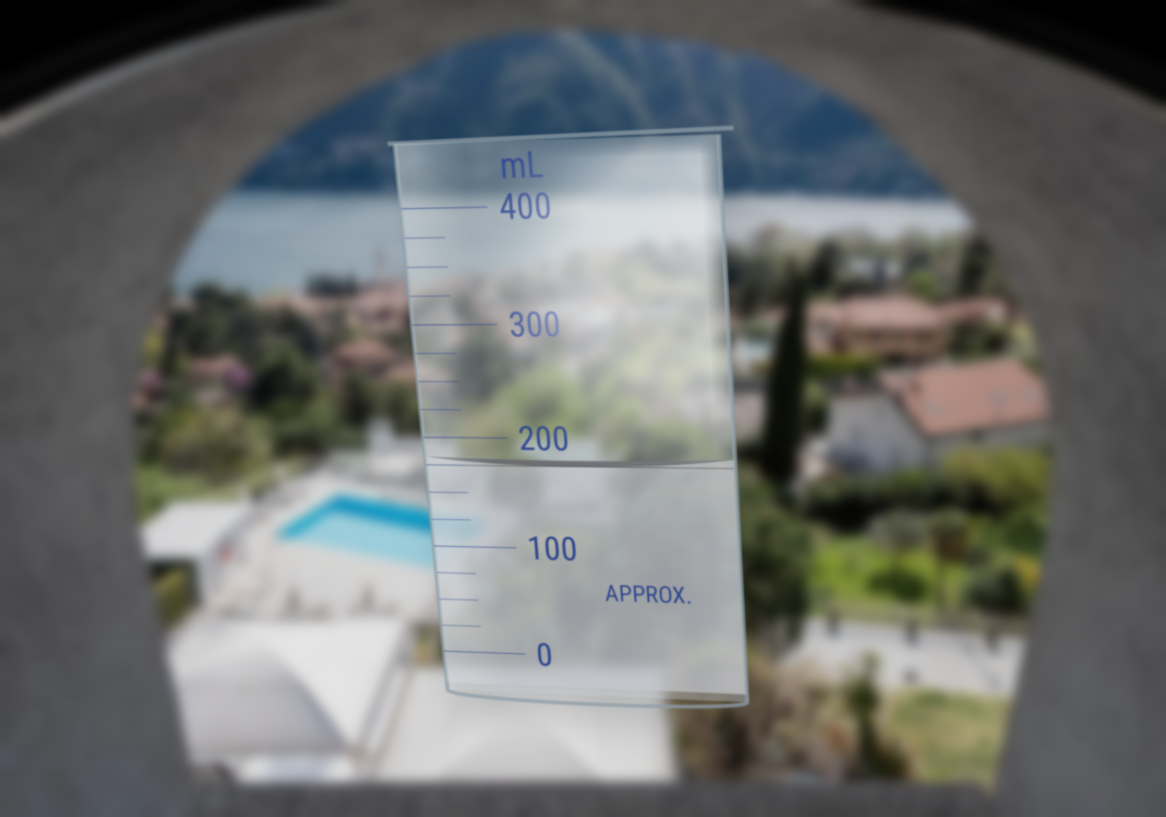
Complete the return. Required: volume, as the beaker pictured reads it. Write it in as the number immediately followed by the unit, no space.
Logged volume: 175mL
